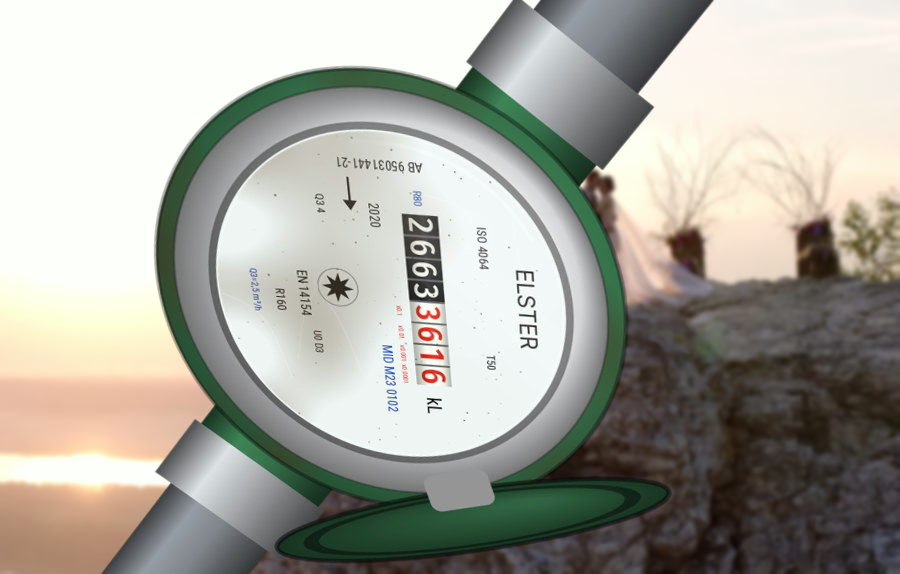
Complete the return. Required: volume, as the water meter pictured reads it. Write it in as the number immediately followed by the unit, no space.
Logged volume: 2663.3616kL
